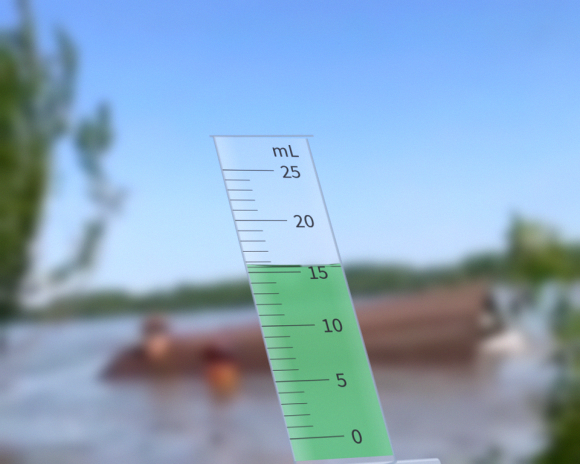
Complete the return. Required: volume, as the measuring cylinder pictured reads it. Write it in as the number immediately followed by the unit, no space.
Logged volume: 15.5mL
